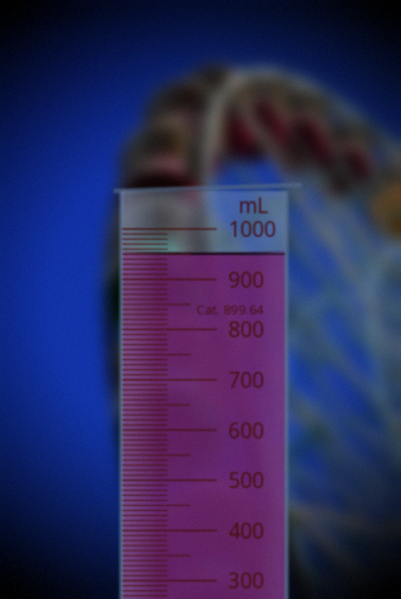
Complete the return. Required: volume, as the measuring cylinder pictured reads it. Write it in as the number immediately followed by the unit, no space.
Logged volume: 950mL
